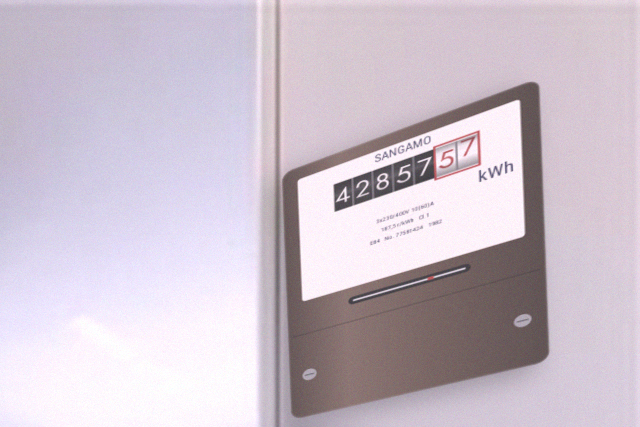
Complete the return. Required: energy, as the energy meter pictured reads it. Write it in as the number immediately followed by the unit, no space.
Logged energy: 42857.57kWh
